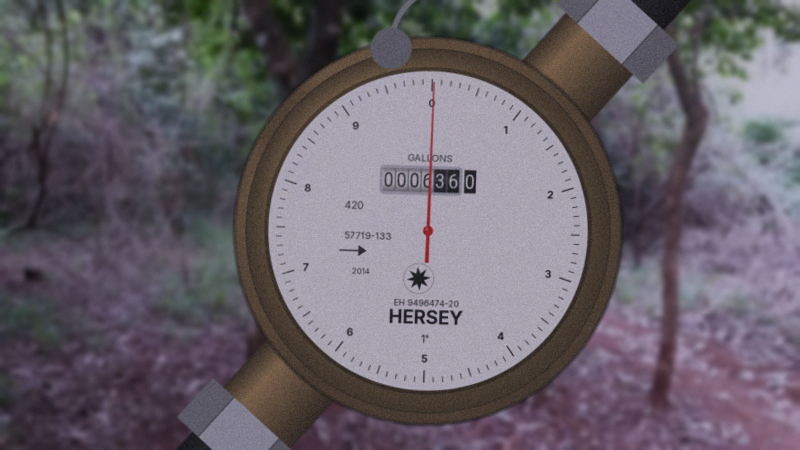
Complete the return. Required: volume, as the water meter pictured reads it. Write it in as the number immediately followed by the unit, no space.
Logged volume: 6360.0gal
